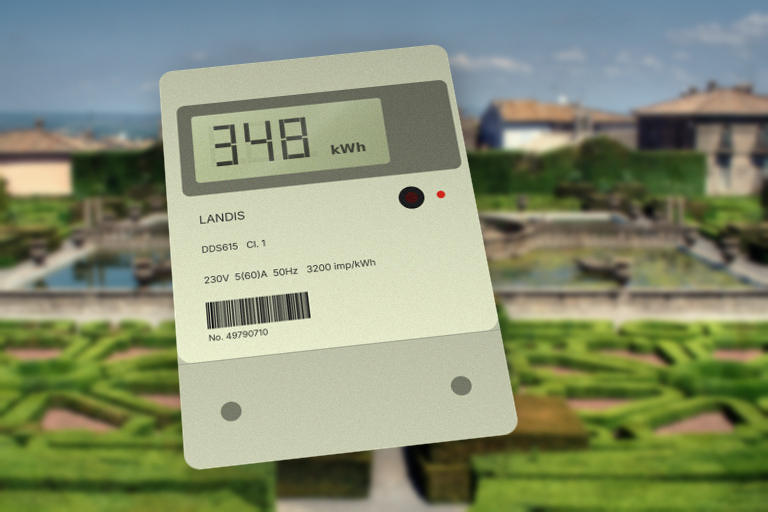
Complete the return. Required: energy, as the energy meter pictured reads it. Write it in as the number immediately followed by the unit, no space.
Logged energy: 348kWh
